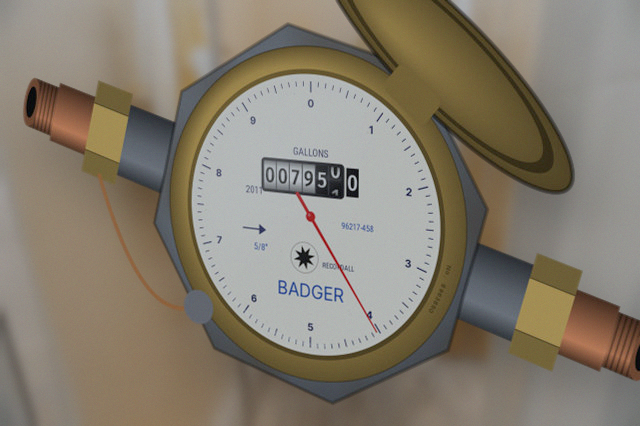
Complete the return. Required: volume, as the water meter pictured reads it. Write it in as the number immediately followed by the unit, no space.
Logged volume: 79504.0gal
